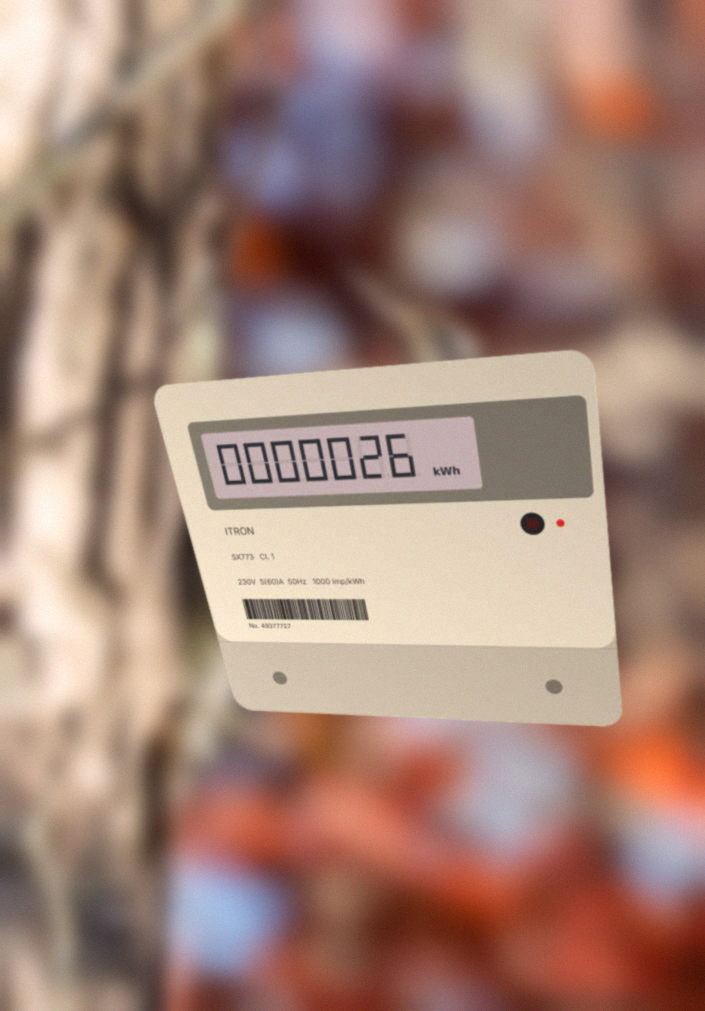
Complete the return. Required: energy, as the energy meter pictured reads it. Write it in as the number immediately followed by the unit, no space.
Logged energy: 26kWh
